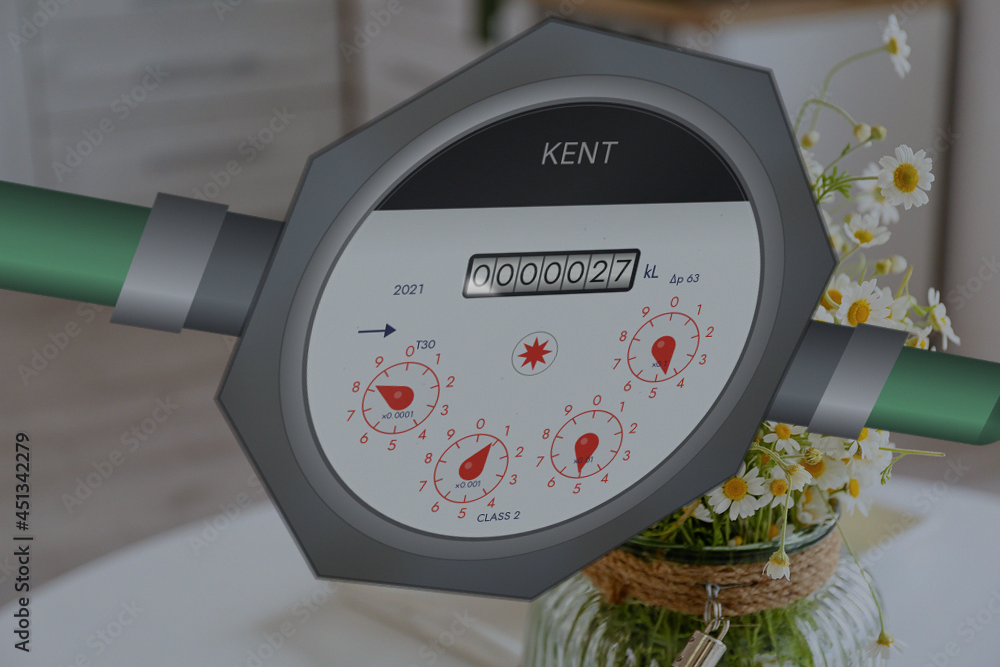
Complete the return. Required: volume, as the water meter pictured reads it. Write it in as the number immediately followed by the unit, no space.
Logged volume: 27.4508kL
